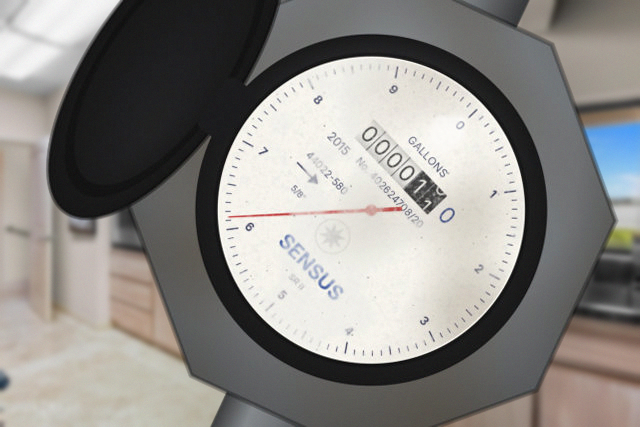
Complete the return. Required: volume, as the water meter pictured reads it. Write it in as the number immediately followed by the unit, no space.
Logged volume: 106.1gal
